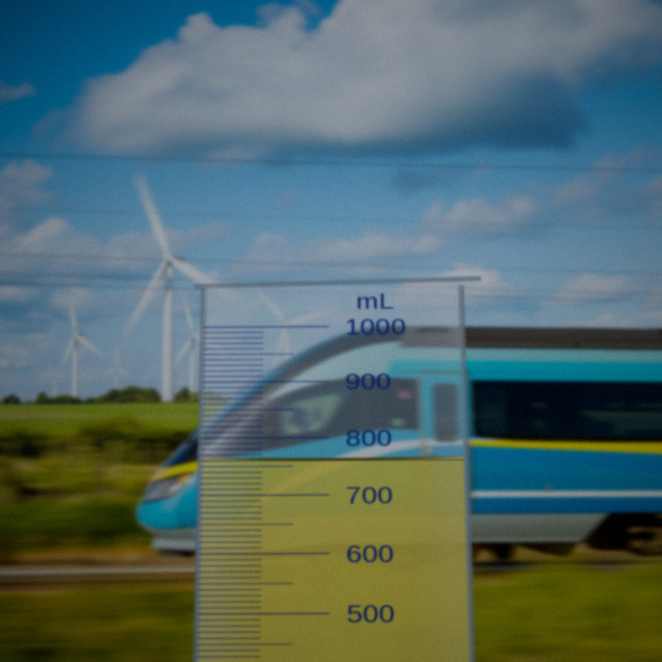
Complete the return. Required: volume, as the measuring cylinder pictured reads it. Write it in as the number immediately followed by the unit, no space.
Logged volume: 760mL
